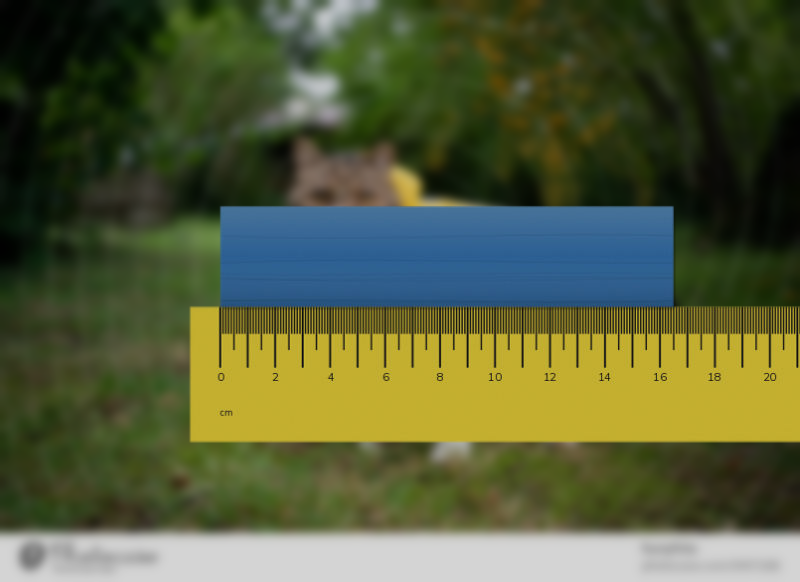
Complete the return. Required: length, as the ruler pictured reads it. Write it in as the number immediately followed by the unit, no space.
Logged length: 16.5cm
